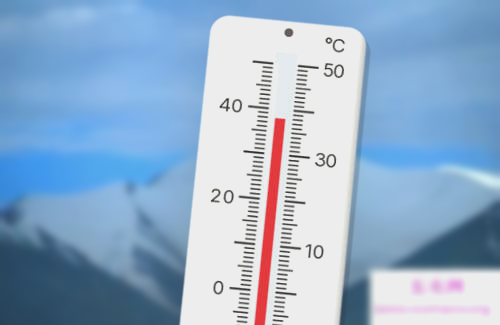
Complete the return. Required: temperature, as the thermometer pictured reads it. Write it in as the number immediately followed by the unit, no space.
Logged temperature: 38°C
